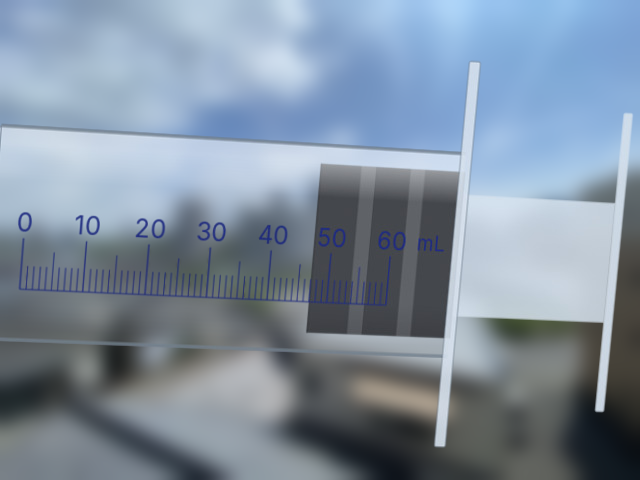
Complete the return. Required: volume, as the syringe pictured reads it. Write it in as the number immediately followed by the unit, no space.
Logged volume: 47mL
